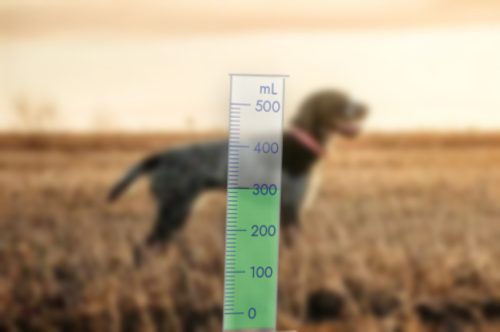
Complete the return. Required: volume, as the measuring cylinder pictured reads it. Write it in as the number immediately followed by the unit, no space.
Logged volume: 300mL
